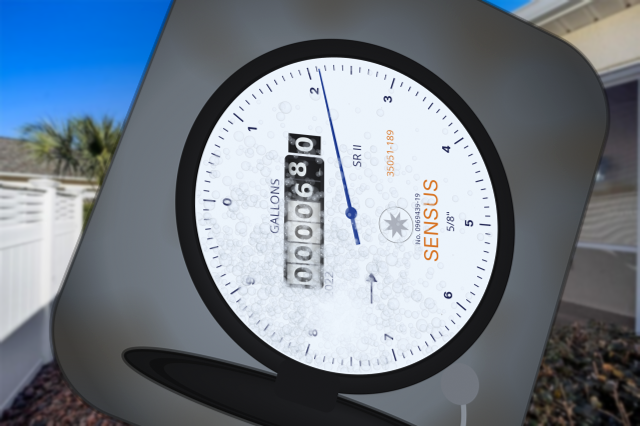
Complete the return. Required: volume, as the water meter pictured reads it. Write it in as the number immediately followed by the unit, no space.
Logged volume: 682.1gal
